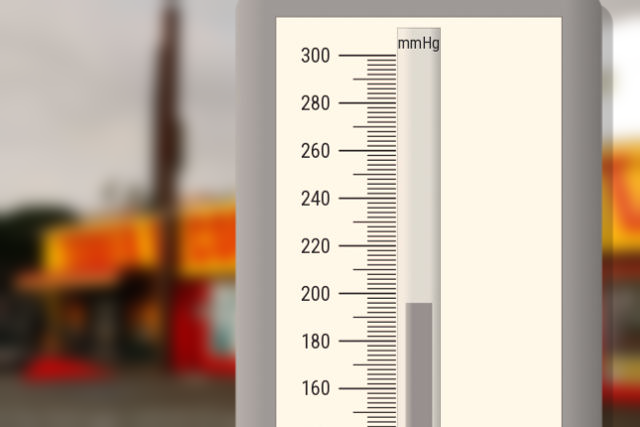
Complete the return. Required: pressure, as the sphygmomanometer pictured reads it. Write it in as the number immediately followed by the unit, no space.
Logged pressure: 196mmHg
